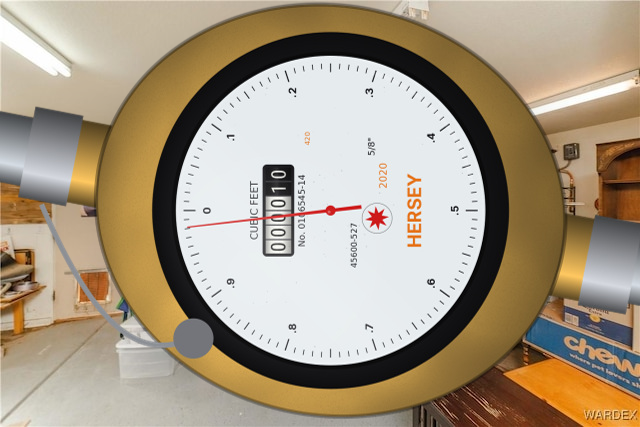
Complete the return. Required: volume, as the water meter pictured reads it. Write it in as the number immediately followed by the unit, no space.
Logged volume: 9.98ft³
